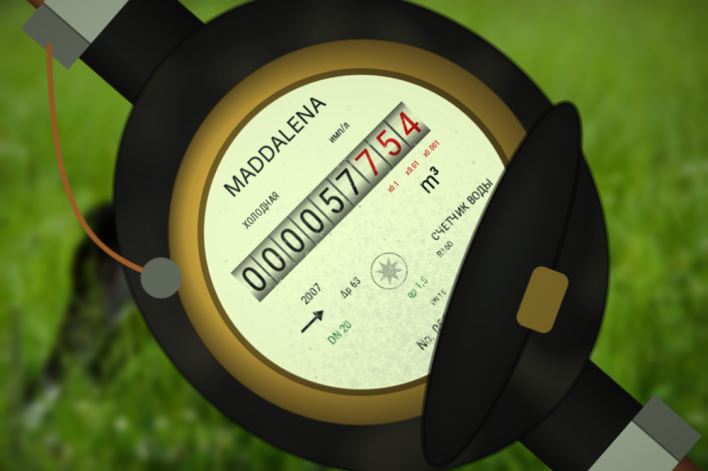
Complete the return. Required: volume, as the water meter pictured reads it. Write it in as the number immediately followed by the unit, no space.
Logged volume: 57.754m³
